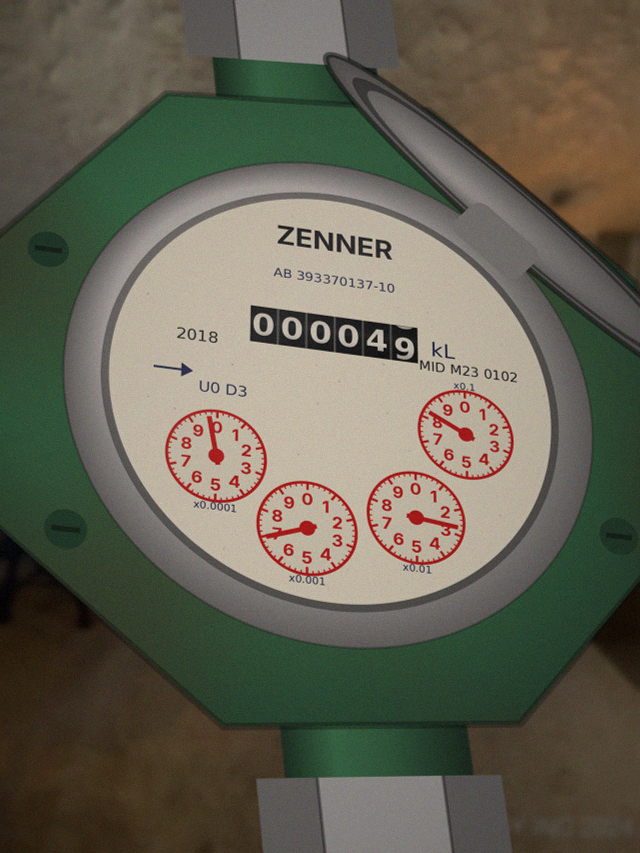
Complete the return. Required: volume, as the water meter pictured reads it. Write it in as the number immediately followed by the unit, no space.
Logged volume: 48.8269kL
